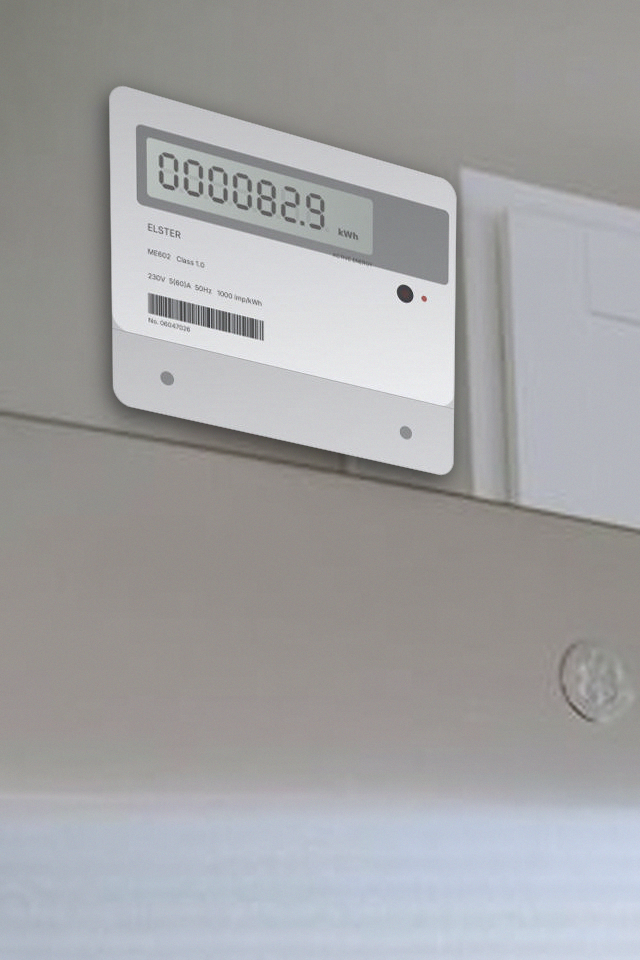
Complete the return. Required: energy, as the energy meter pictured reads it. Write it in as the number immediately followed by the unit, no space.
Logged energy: 82.9kWh
